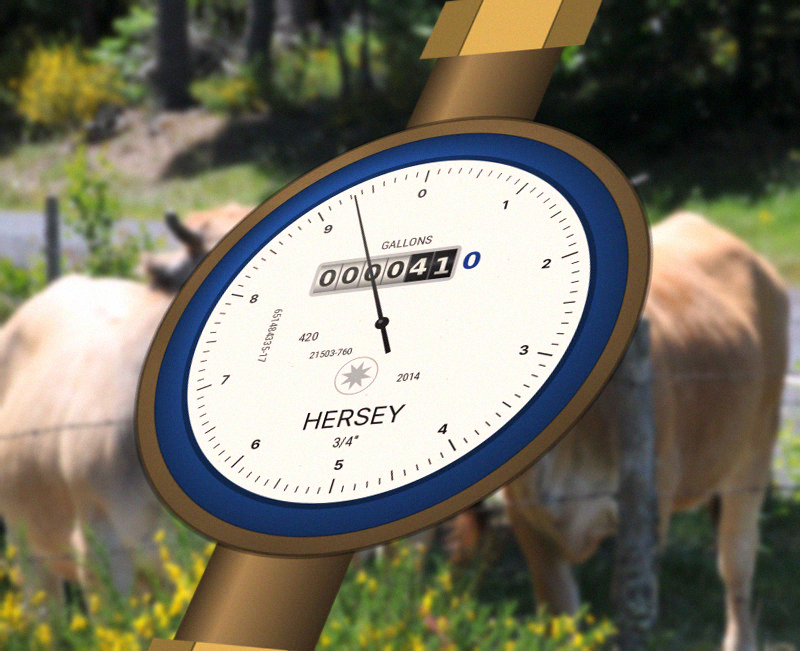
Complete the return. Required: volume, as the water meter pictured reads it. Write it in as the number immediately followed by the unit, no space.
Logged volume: 409.3gal
